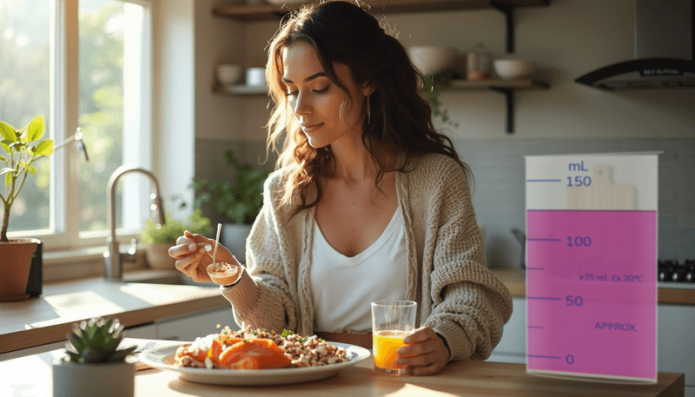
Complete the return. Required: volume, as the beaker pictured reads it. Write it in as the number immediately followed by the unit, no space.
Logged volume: 125mL
